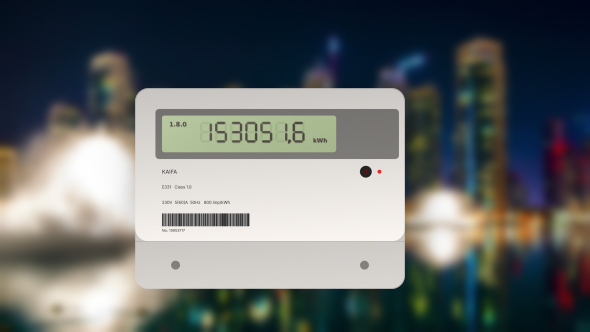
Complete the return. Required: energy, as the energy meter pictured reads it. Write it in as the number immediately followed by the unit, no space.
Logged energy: 153051.6kWh
